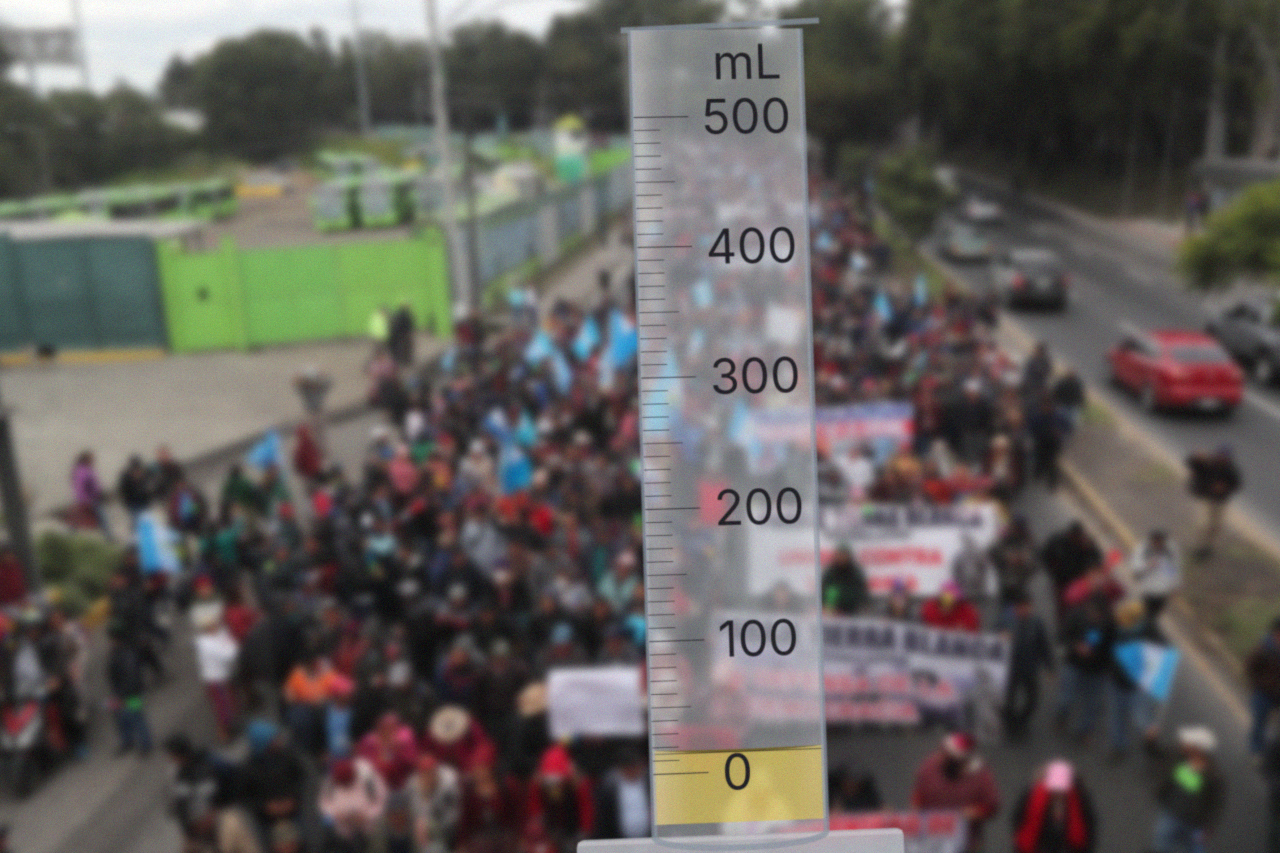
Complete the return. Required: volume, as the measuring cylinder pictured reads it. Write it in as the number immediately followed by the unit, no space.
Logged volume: 15mL
